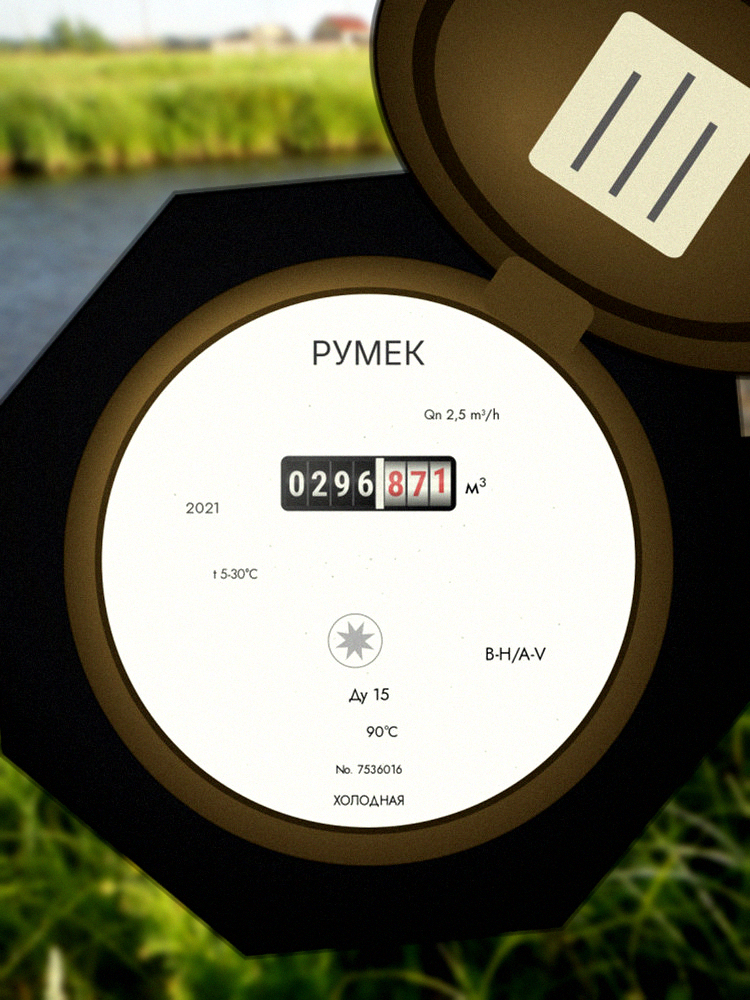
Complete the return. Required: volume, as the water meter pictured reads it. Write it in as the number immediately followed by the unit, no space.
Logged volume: 296.871m³
